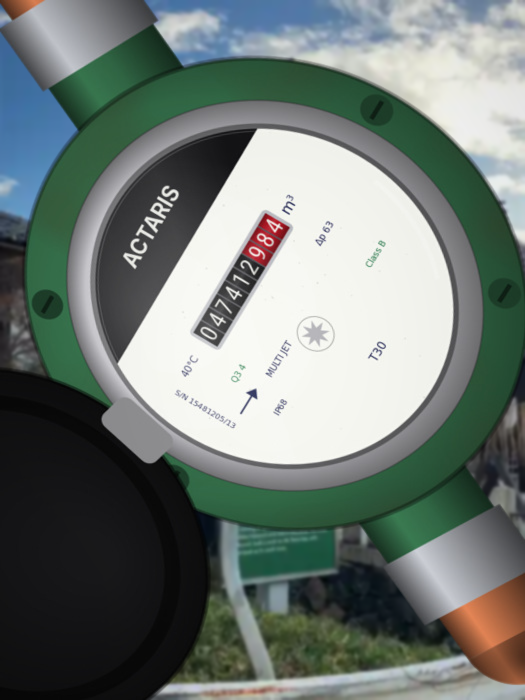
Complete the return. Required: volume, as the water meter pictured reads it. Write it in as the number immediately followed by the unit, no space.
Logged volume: 47412.984m³
